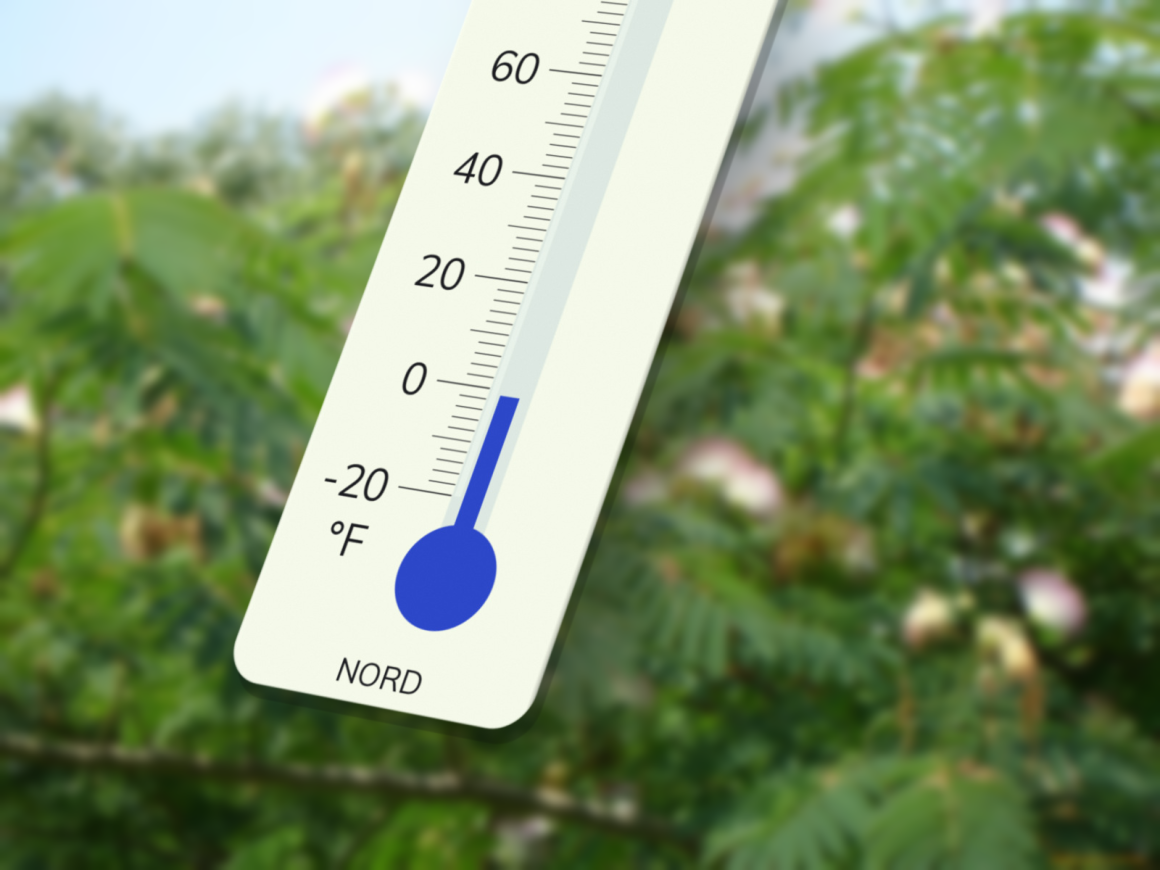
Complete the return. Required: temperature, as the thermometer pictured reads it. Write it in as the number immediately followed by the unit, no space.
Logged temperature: -1°F
